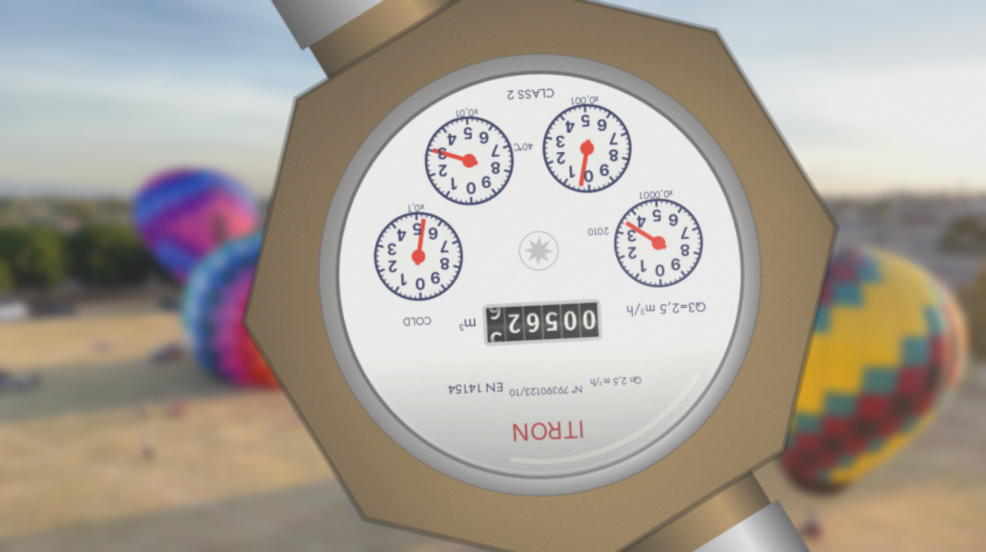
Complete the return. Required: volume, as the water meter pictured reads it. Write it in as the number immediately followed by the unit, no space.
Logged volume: 5625.5303m³
